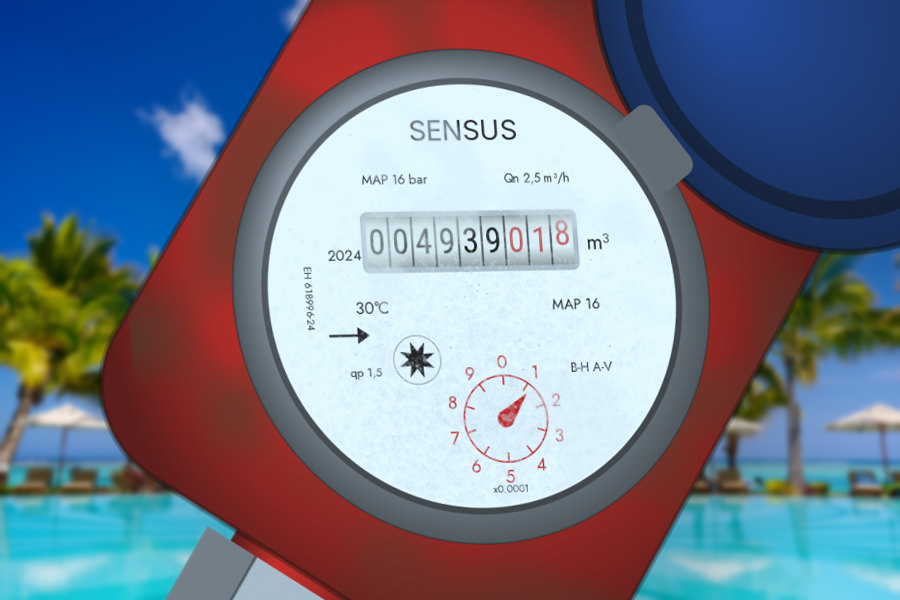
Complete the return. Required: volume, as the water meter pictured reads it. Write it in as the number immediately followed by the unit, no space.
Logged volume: 4939.0181m³
